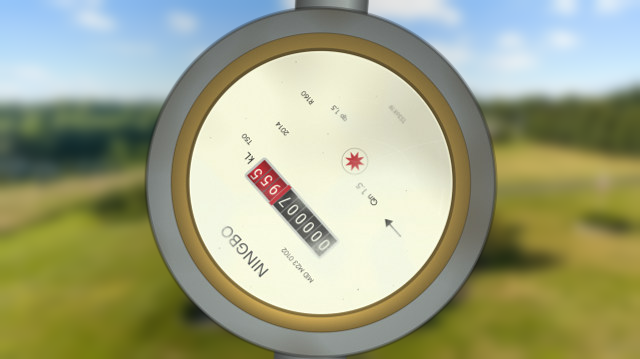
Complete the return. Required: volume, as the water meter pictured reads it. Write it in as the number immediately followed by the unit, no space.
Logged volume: 7.955kL
